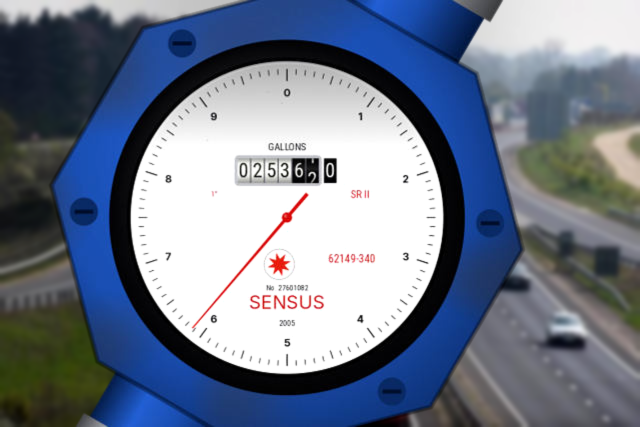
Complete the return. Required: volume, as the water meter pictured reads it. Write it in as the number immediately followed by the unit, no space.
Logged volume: 253616.1gal
